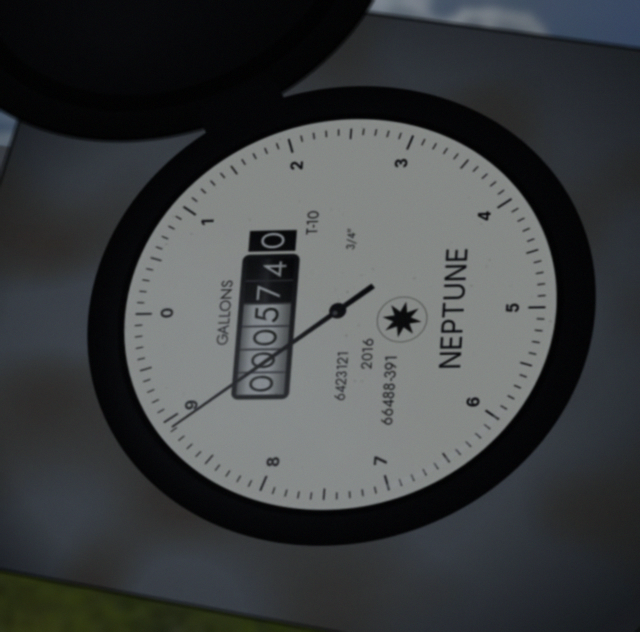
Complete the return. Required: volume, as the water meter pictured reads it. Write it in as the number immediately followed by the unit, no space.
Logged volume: 5738.9gal
